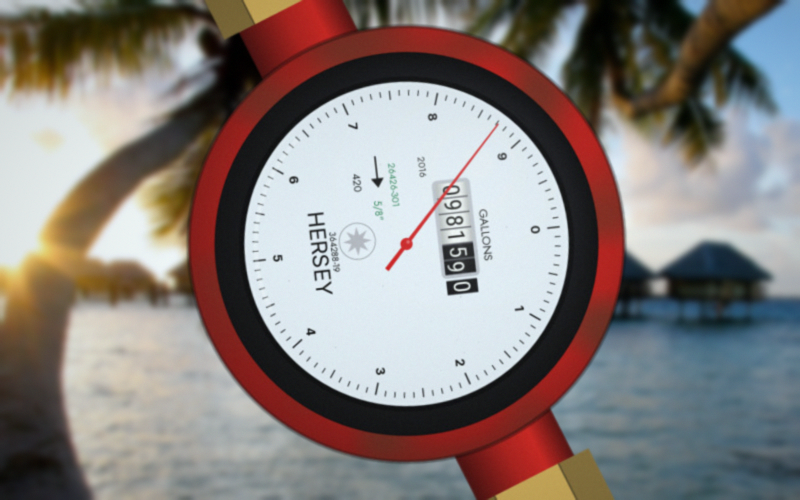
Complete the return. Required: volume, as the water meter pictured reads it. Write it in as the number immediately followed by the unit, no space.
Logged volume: 981588.7gal
